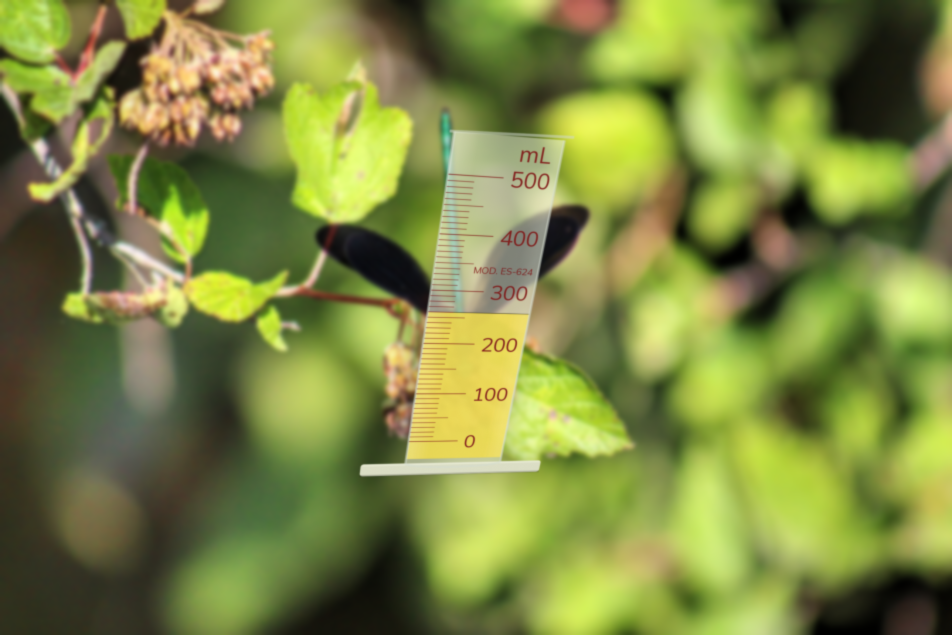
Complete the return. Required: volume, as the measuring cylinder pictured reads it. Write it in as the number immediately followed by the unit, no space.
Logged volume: 260mL
